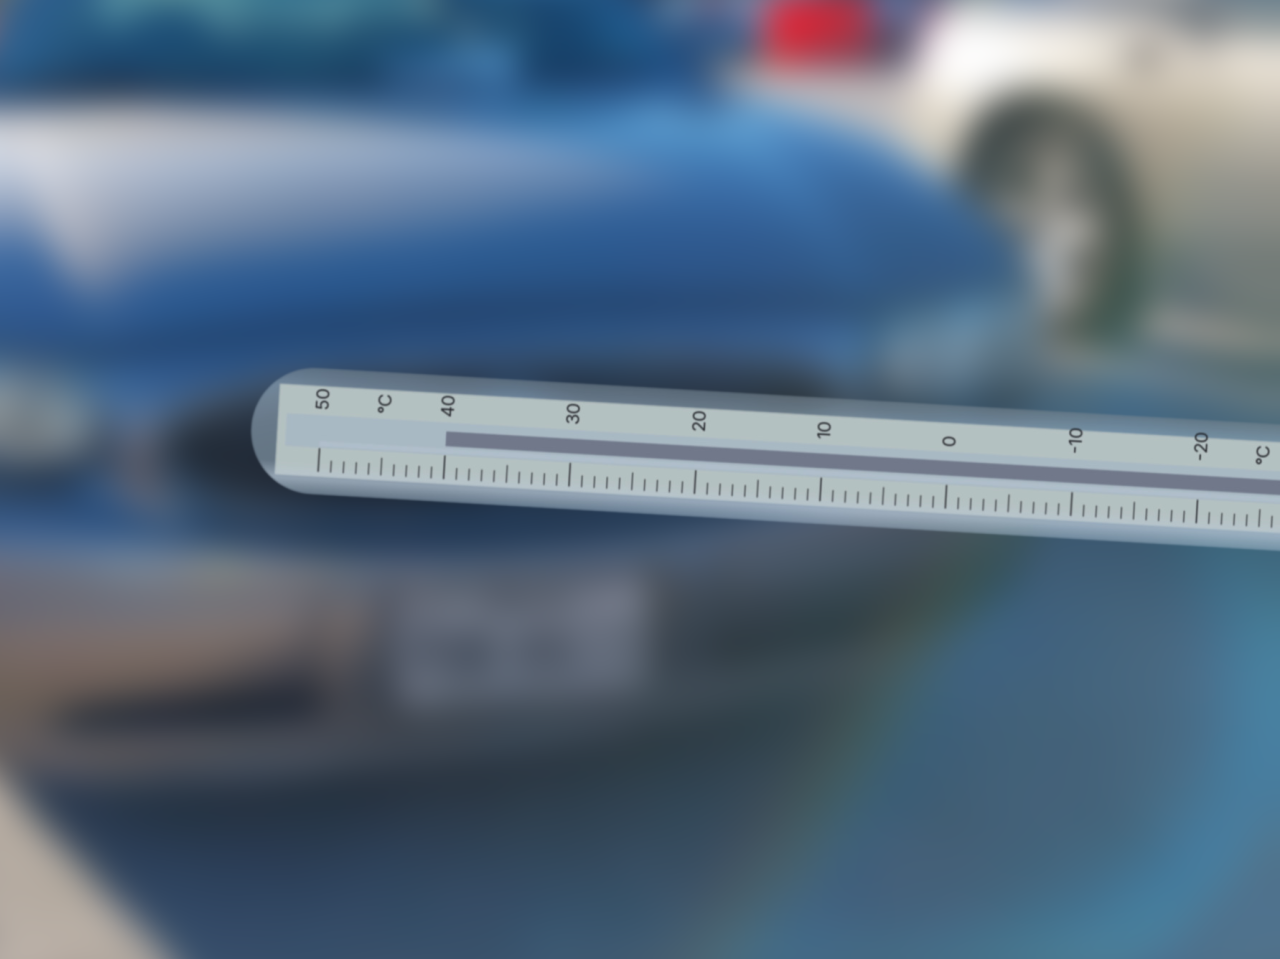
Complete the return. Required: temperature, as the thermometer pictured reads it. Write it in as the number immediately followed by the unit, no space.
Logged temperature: 40°C
